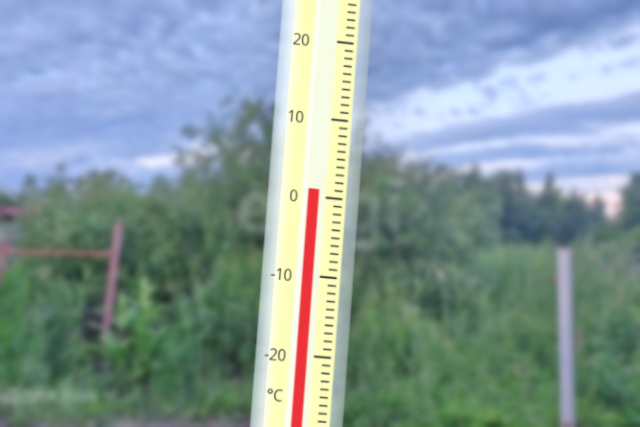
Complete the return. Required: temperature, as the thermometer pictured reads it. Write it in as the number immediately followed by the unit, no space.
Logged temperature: 1°C
